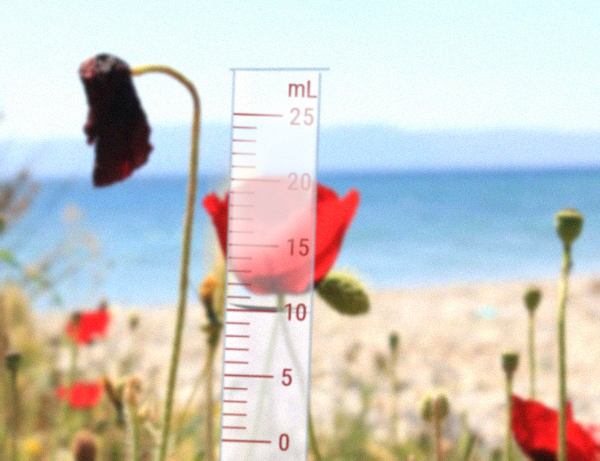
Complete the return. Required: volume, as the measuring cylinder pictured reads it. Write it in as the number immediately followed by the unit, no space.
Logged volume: 10mL
